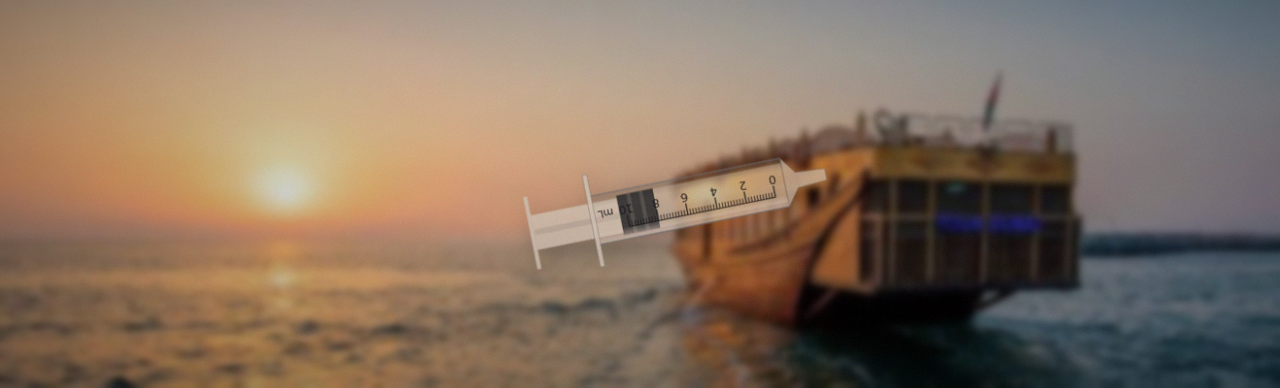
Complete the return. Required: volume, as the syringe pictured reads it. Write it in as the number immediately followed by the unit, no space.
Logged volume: 8mL
